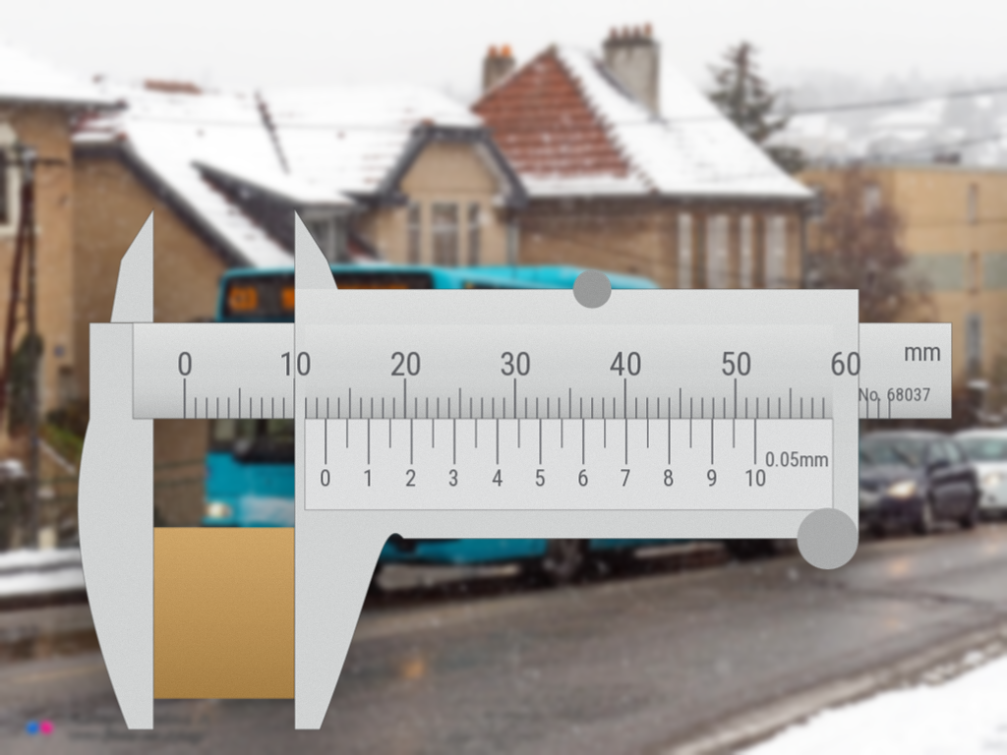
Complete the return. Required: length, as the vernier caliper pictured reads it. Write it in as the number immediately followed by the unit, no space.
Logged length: 12.8mm
